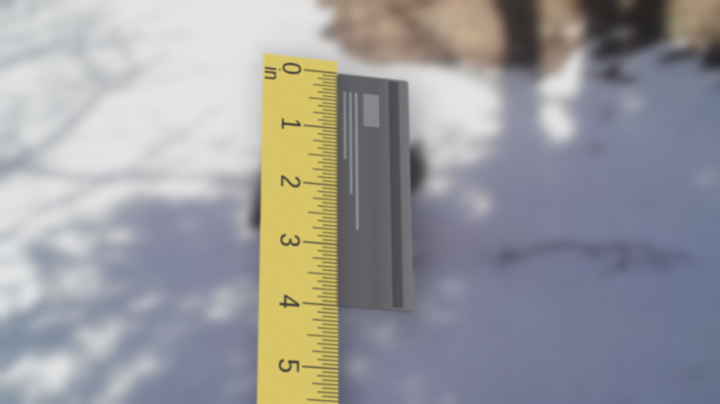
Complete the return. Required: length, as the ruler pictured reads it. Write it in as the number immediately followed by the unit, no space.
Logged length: 4in
